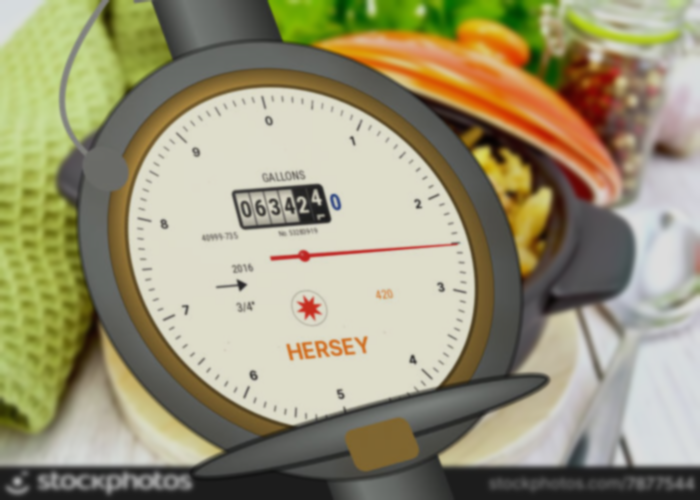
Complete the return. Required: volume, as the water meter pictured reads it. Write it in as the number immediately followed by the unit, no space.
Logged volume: 634242.5gal
